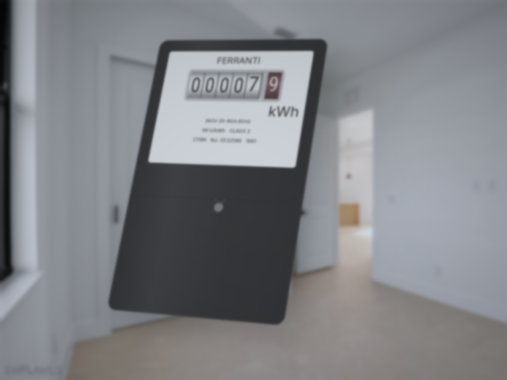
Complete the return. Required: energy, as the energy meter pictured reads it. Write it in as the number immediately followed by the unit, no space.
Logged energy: 7.9kWh
